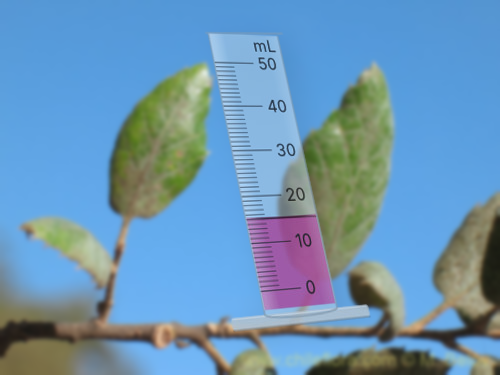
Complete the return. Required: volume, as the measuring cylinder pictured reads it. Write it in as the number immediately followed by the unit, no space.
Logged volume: 15mL
